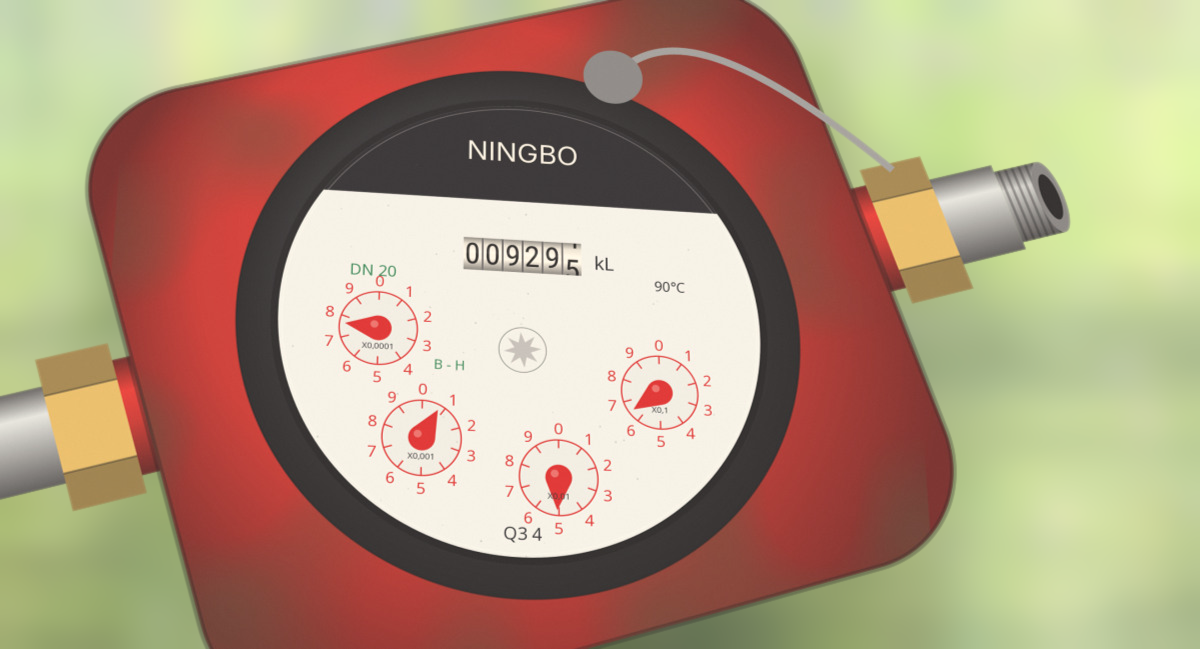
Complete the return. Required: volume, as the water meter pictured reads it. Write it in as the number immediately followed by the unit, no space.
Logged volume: 9294.6507kL
